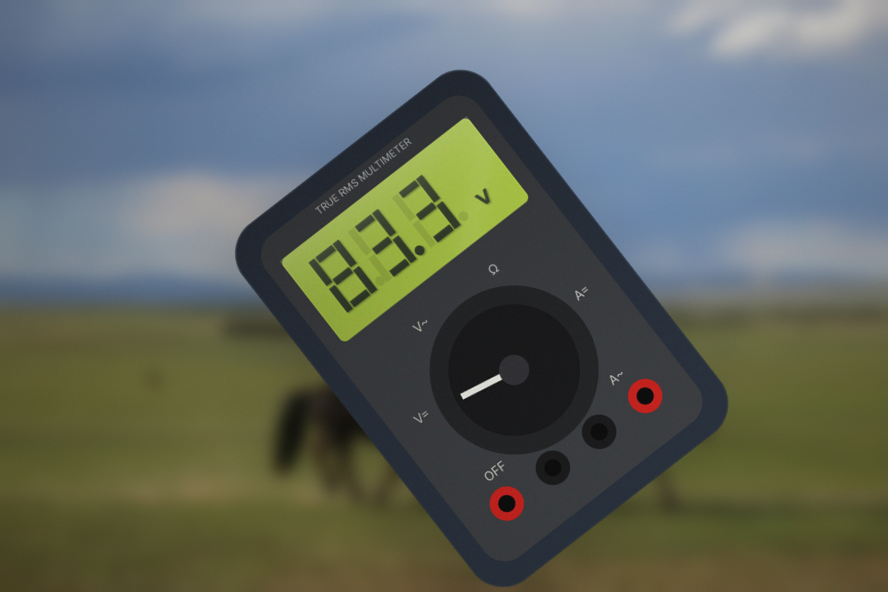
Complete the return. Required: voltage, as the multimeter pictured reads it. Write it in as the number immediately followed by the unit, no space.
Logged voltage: 83.3V
